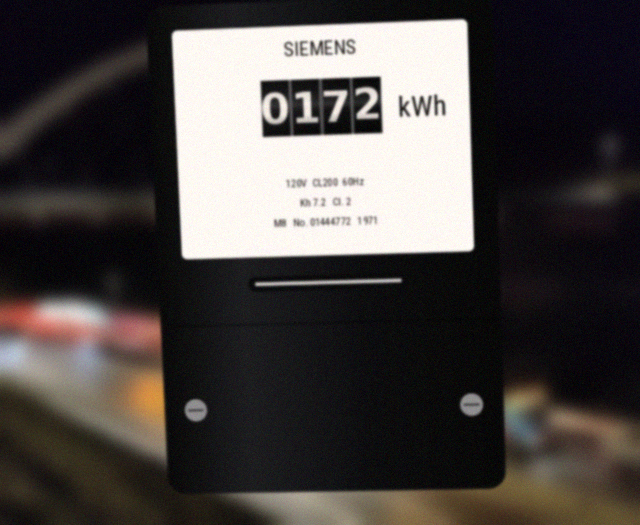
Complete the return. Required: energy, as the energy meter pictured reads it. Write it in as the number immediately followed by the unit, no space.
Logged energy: 172kWh
